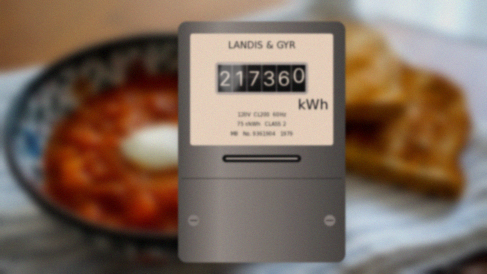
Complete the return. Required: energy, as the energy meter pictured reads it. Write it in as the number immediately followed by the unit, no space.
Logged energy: 217360kWh
